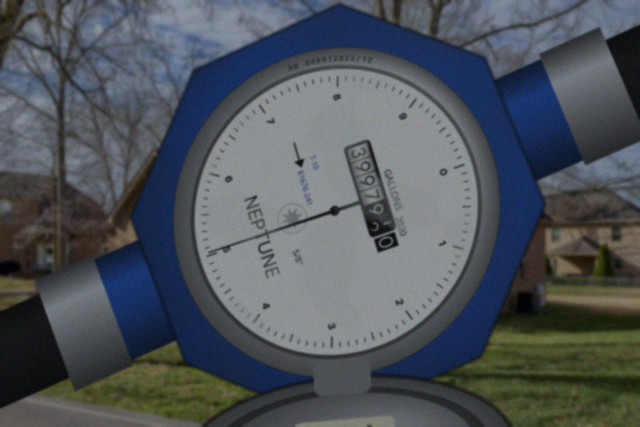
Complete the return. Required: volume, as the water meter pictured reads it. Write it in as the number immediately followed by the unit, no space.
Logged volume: 3997915.0gal
